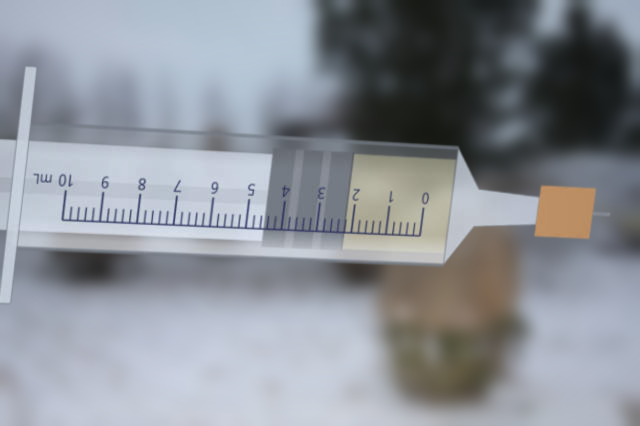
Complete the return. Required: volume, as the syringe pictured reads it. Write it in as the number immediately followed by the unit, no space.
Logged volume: 2.2mL
